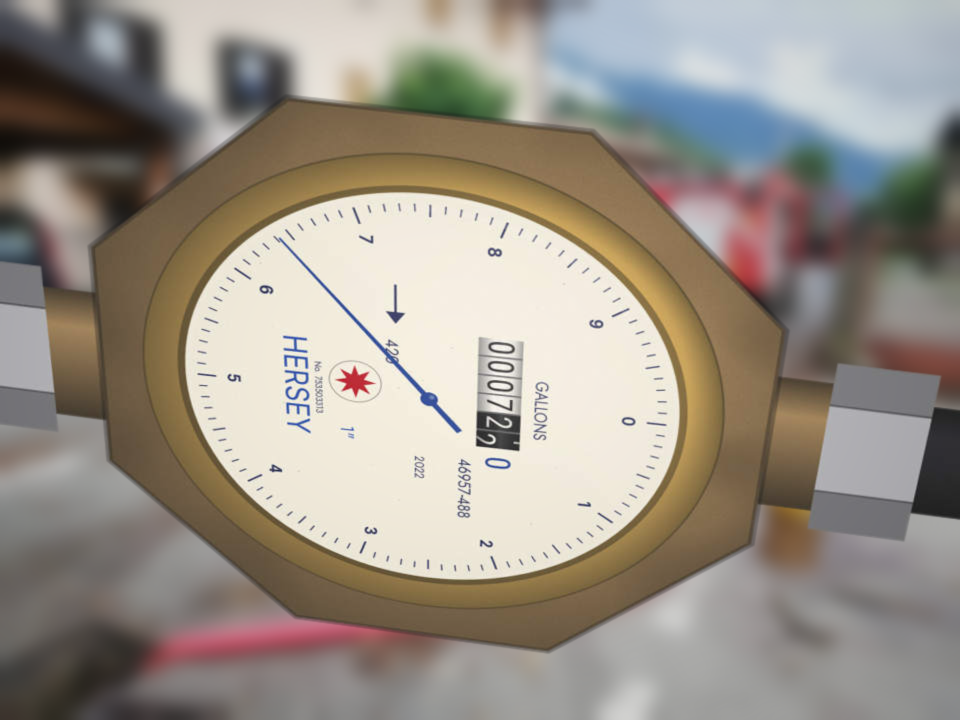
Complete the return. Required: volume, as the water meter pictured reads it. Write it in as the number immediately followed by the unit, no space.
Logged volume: 7216.4gal
